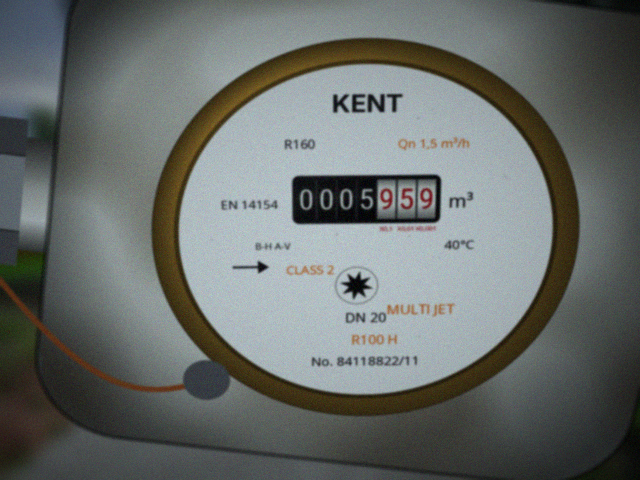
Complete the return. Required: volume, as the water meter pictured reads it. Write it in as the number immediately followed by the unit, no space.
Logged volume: 5.959m³
